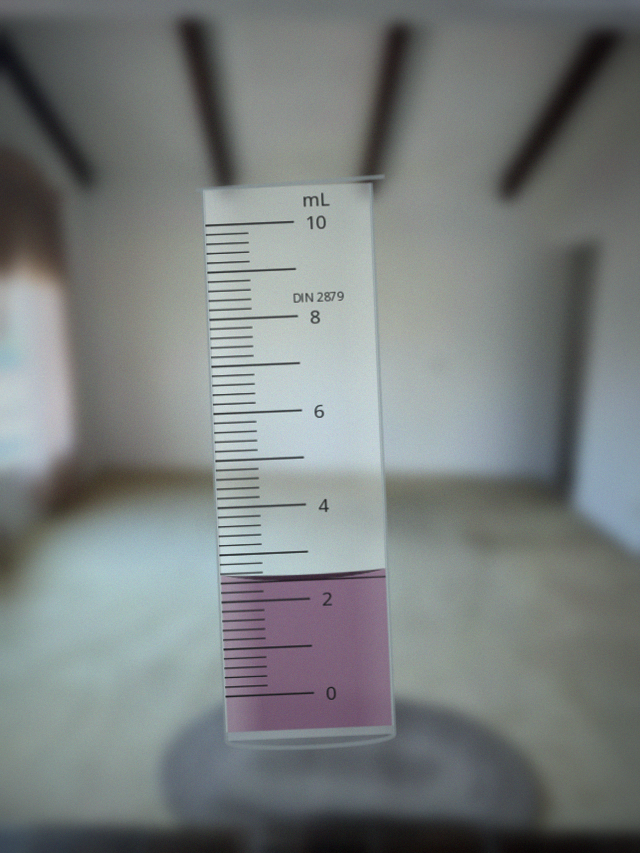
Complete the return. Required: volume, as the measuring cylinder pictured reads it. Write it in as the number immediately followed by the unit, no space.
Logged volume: 2.4mL
